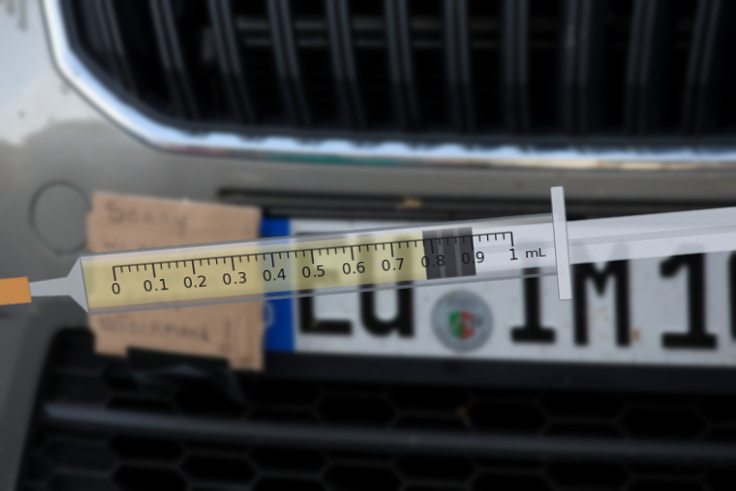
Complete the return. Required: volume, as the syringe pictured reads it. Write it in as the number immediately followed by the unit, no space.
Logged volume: 0.78mL
